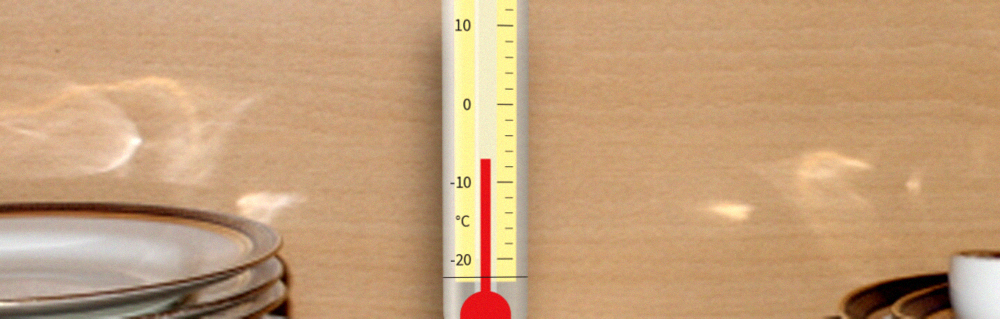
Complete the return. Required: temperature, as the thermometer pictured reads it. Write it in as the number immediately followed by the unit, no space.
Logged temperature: -7°C
